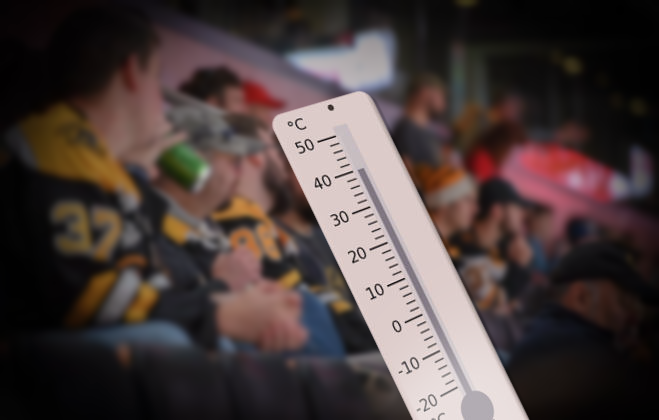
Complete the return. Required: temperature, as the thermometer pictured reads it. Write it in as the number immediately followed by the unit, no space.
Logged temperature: 40°C
